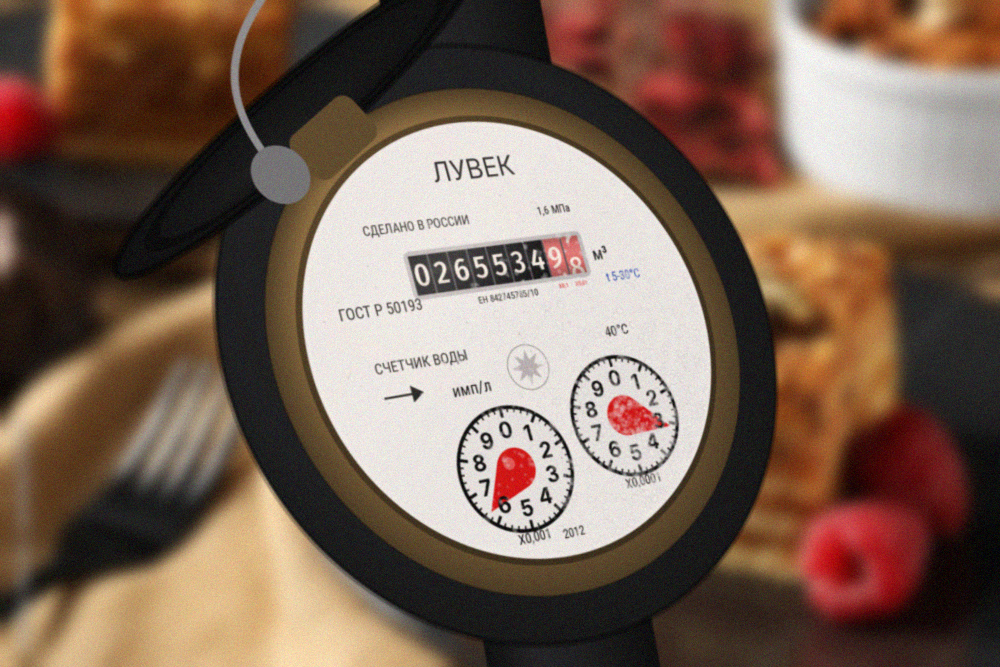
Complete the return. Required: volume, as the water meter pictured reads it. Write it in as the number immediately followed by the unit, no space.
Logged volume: 265534.9763m³
